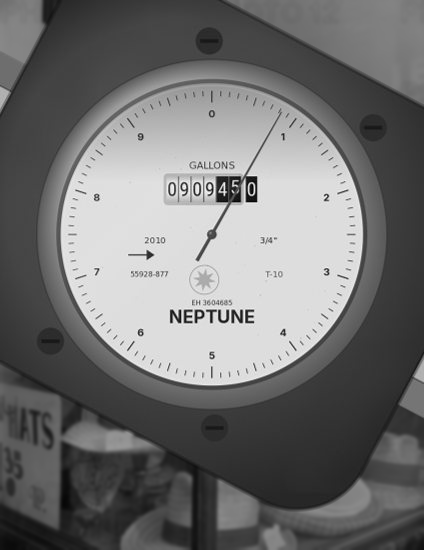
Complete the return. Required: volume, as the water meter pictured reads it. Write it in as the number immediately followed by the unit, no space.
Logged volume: 909450.8gal
